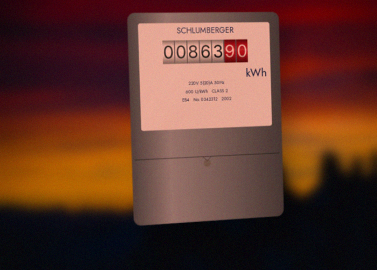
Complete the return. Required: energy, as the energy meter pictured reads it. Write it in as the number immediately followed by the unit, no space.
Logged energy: 863.90kWh
